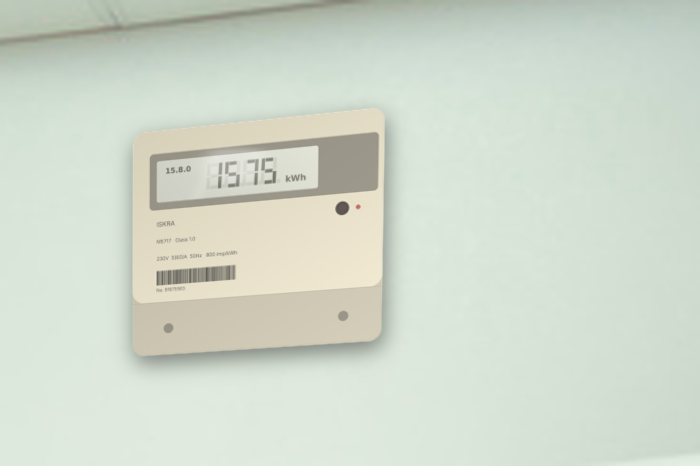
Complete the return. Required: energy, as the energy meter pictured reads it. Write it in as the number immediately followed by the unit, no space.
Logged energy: 1575kWh
